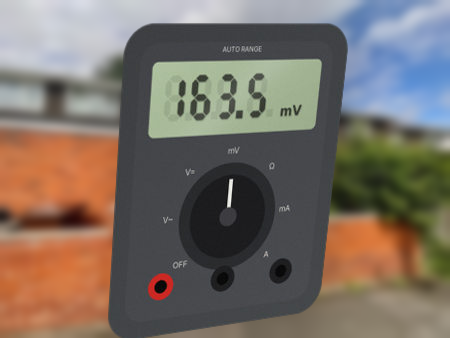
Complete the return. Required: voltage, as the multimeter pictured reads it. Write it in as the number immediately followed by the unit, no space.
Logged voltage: 163.5mV
